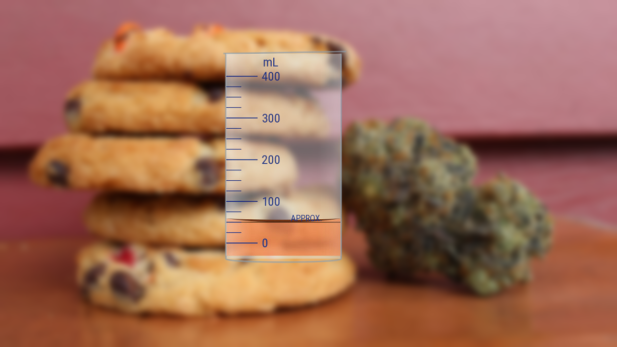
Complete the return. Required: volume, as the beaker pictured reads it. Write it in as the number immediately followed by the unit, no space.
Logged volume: 50mL
